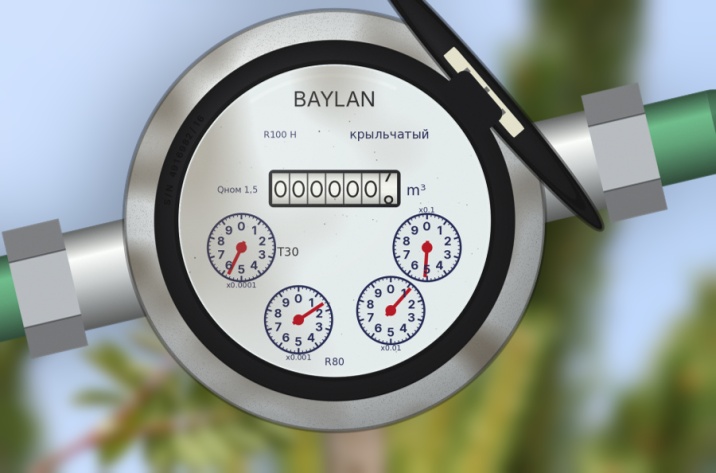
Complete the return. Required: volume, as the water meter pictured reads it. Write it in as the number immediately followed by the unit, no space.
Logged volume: 7.5115m³
